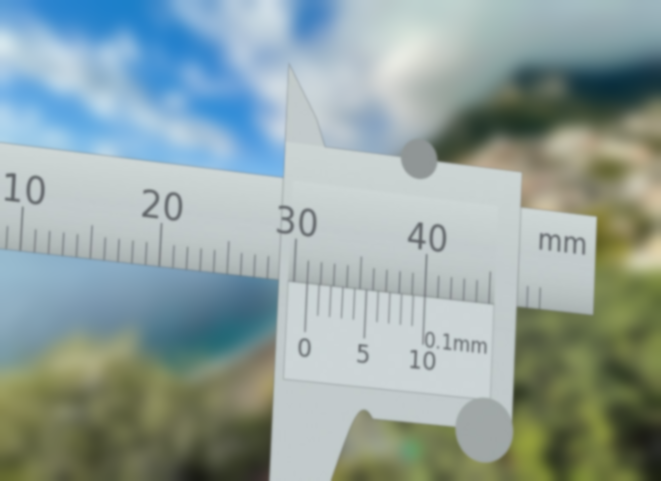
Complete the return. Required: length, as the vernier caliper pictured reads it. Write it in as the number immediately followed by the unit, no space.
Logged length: 31.0mm
